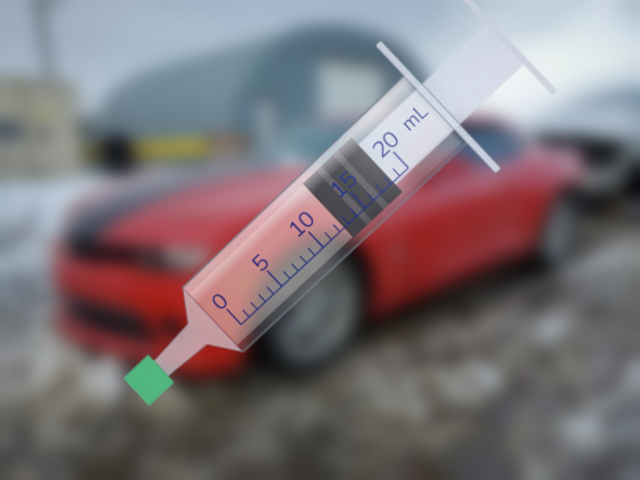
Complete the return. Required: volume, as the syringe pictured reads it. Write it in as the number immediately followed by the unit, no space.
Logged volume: 12.5mL
